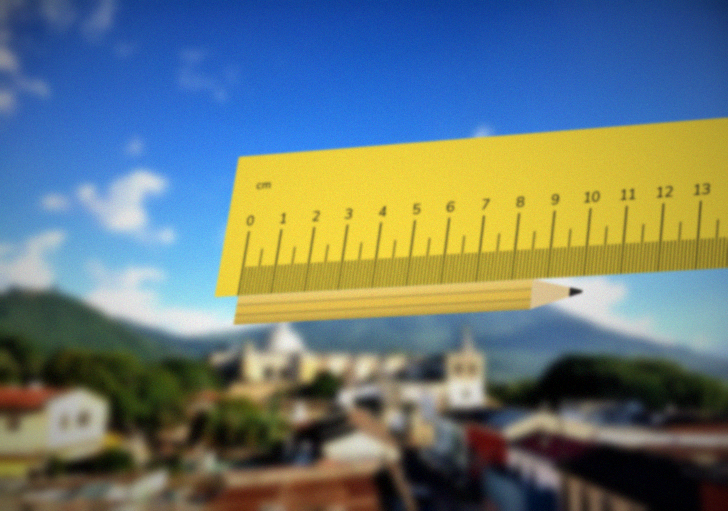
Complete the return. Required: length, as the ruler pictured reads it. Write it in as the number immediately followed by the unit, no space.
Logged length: 10cm
